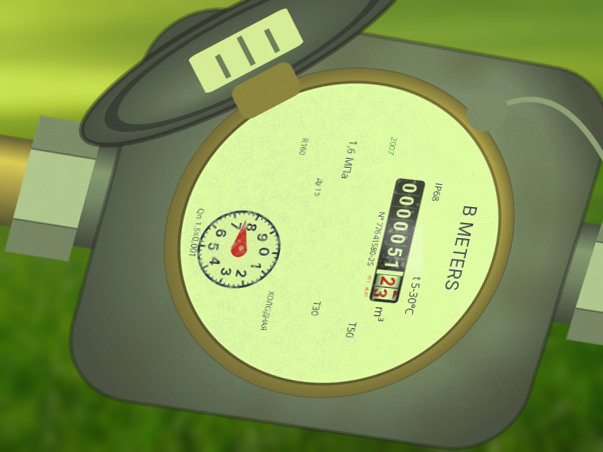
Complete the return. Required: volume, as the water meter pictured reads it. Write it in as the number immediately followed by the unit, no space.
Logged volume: 51.227m³
